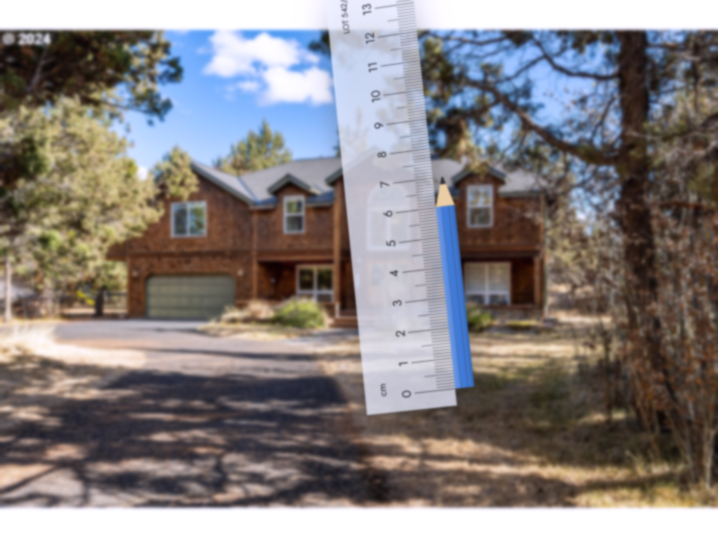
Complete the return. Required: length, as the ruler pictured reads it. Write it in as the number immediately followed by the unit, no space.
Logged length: 7cm
